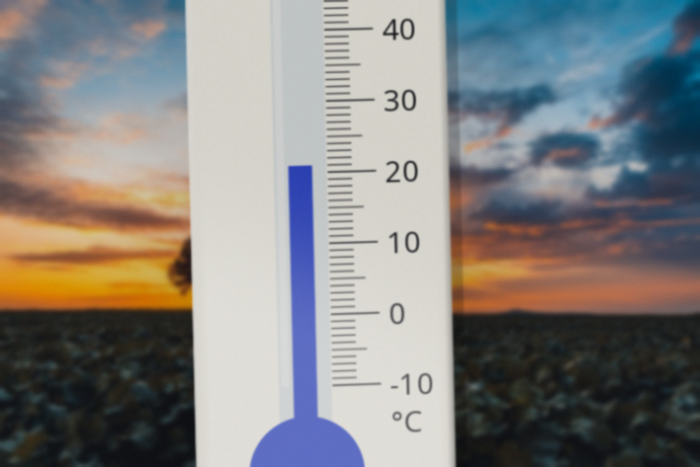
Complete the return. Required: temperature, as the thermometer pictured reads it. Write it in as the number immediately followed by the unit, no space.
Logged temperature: 21°C
